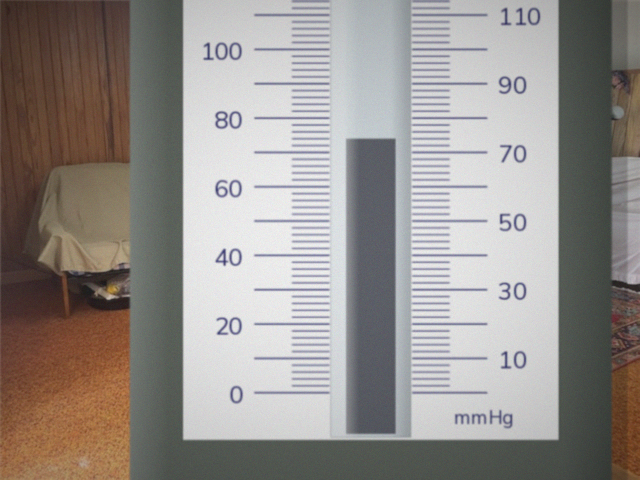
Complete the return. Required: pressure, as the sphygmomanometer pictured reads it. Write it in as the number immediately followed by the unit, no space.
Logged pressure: 74mmHg
